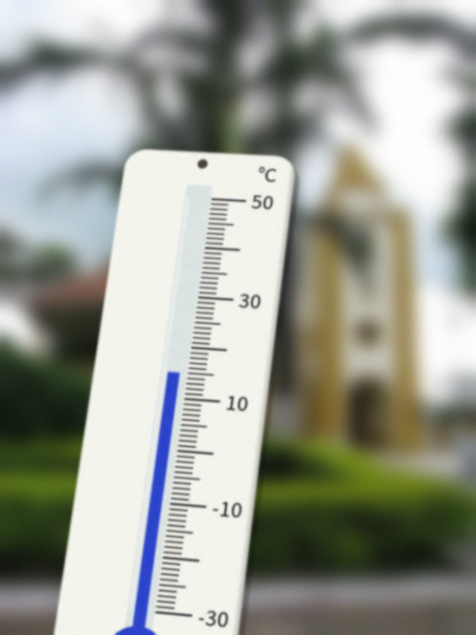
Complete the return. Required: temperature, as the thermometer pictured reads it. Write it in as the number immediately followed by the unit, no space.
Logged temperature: 15°C
